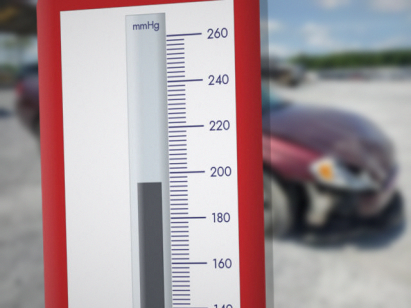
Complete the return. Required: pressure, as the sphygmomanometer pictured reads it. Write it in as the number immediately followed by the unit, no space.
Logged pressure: 196mmHg
